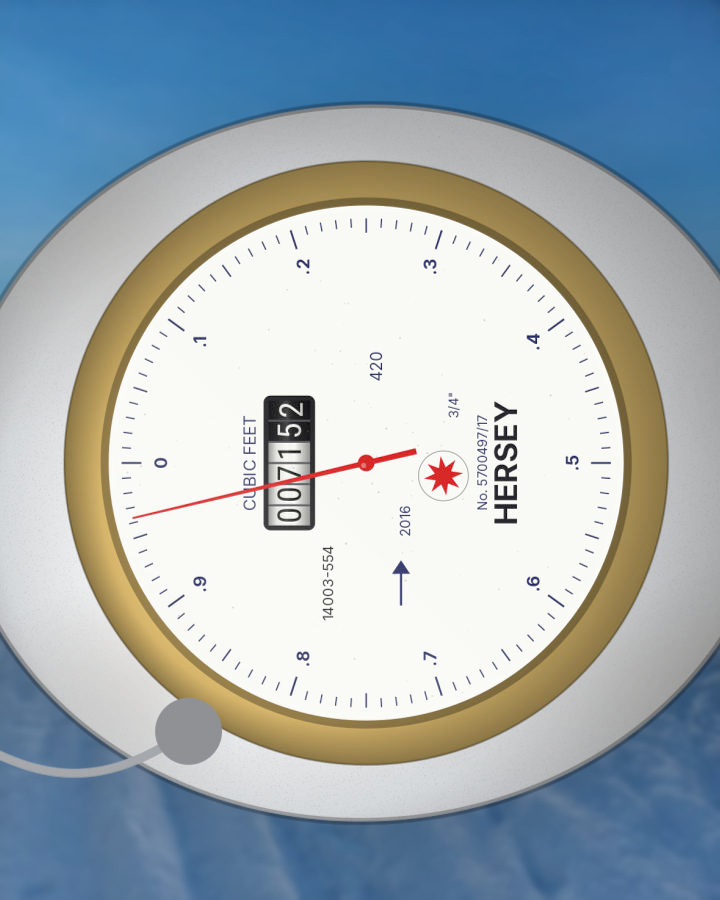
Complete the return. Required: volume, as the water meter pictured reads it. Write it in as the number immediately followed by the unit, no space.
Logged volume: 7151.96ft³
